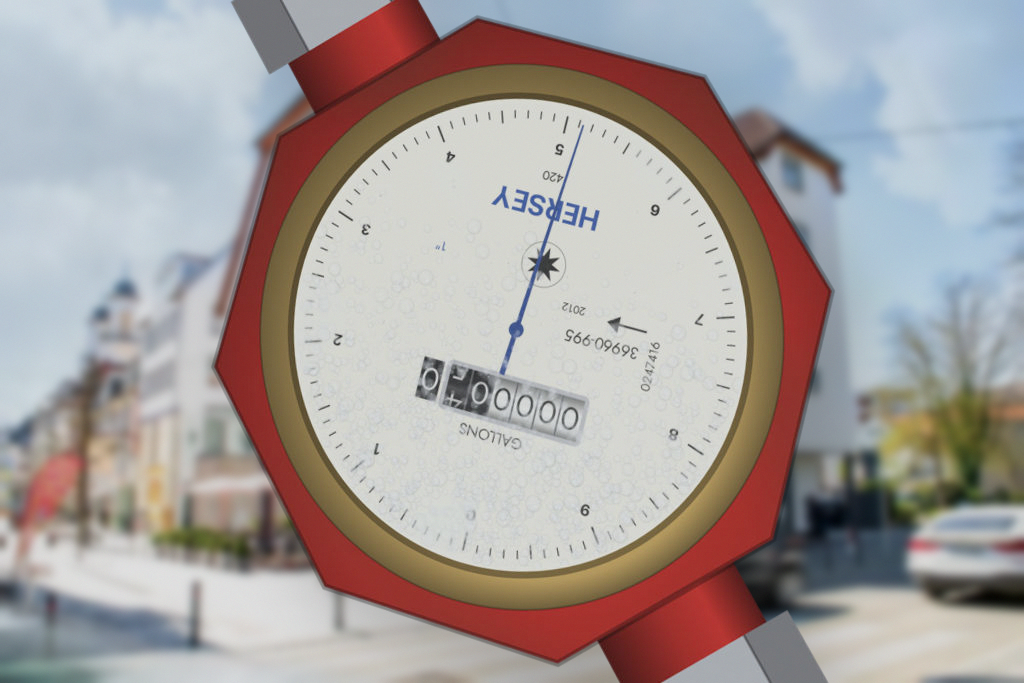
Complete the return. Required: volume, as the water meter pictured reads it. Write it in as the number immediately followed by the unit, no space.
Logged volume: 45.1gal
